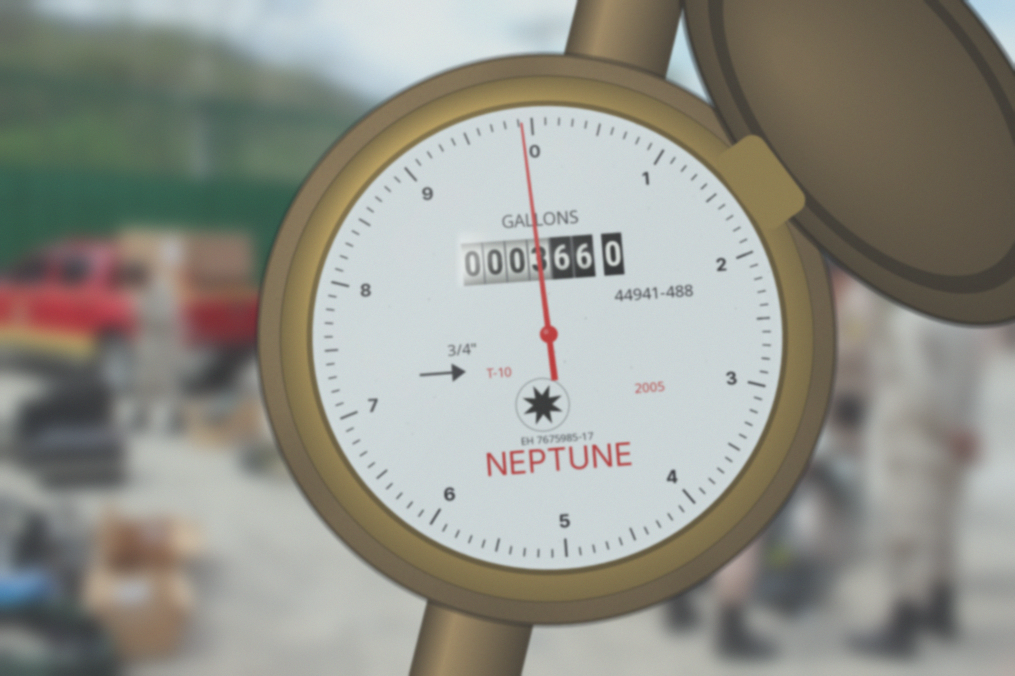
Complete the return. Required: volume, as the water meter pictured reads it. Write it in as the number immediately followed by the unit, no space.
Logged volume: 3659.9gal
